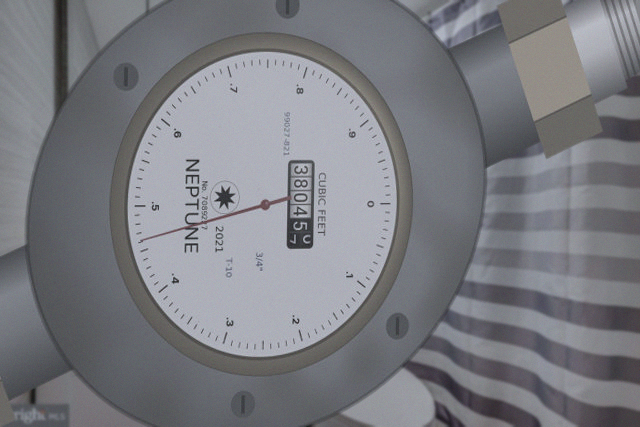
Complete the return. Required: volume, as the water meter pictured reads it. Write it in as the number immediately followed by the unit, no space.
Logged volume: 380456.46ft³
